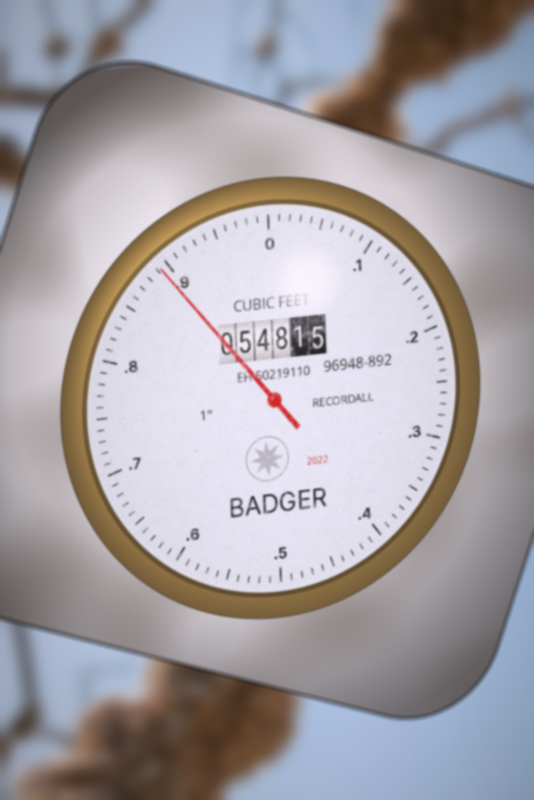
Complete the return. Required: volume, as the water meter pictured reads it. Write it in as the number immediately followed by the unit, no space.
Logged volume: 54814.89ft³
